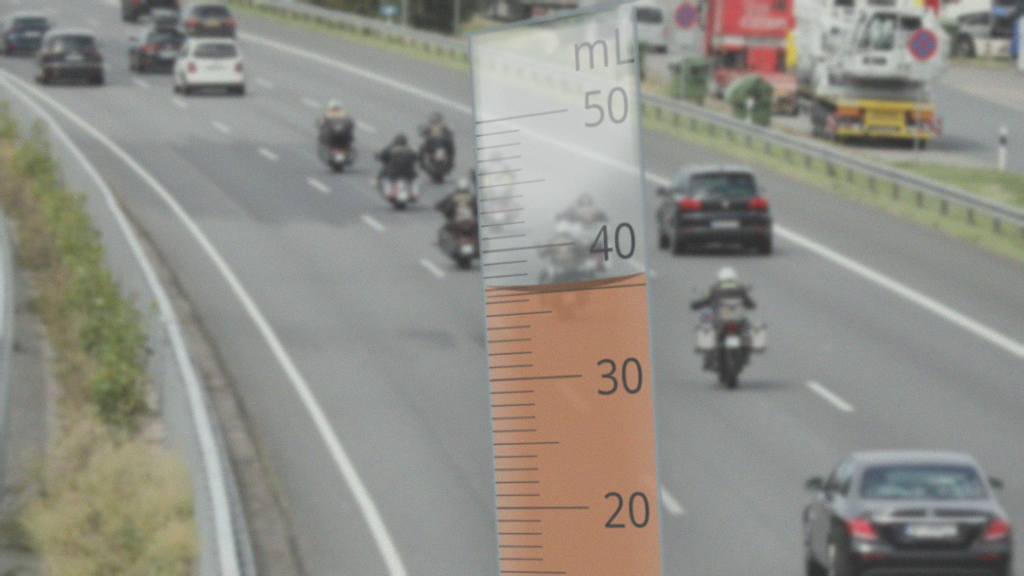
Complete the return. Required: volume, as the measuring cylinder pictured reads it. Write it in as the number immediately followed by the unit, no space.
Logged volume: 36.5mL
